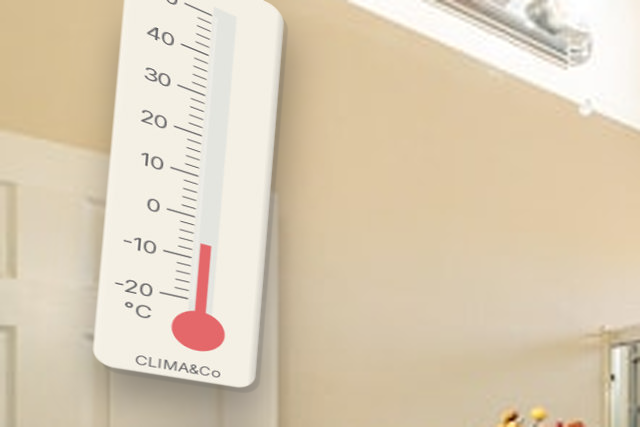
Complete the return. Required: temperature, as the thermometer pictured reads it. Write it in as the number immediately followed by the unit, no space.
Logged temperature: -6°C
